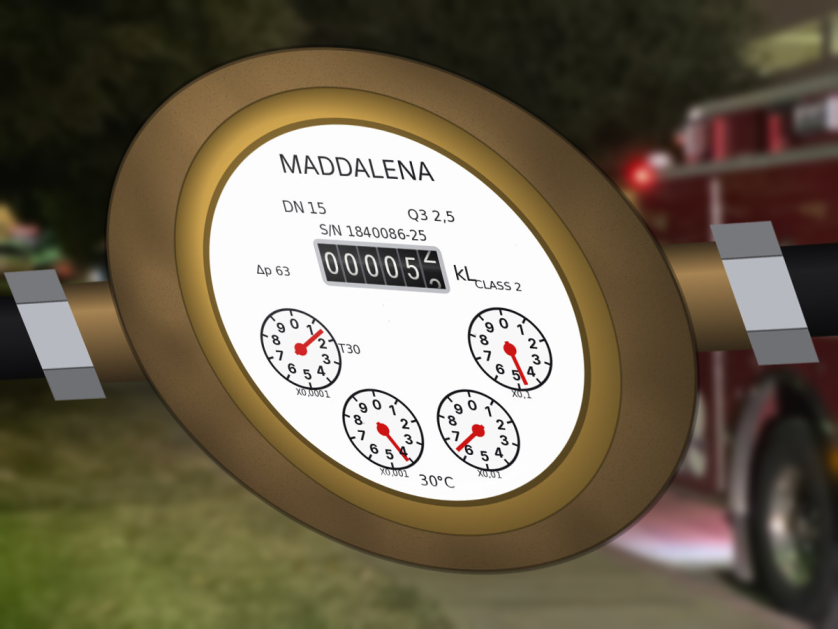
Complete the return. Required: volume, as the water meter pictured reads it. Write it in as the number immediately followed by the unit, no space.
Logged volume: 52.4641kL
